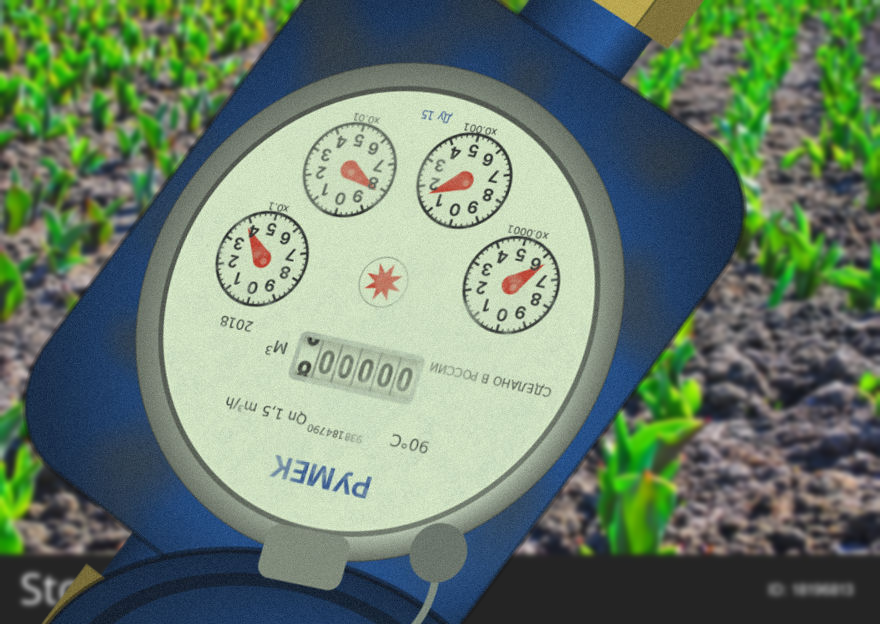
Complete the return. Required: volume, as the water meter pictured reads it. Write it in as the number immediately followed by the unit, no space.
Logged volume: 8.3816m³
